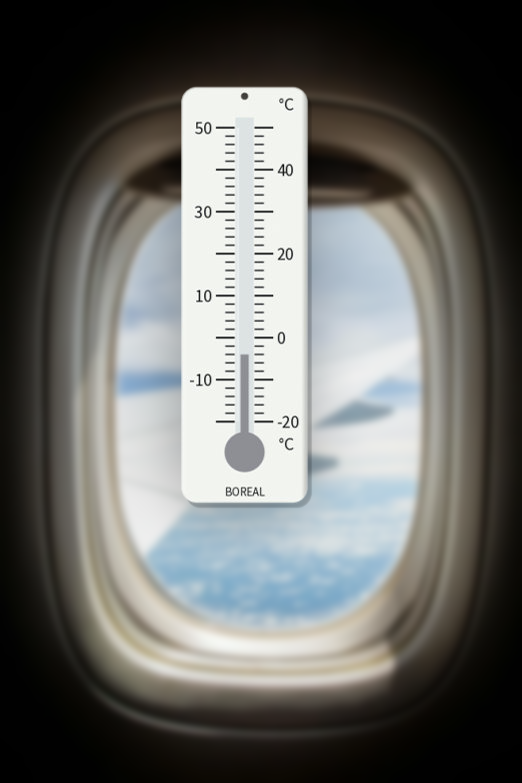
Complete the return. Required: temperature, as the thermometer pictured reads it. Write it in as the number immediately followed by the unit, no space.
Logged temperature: -4°C
